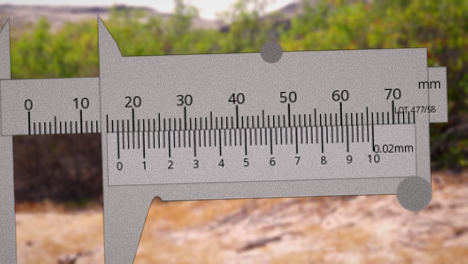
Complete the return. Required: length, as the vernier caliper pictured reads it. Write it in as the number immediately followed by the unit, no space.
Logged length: 17.0mm
